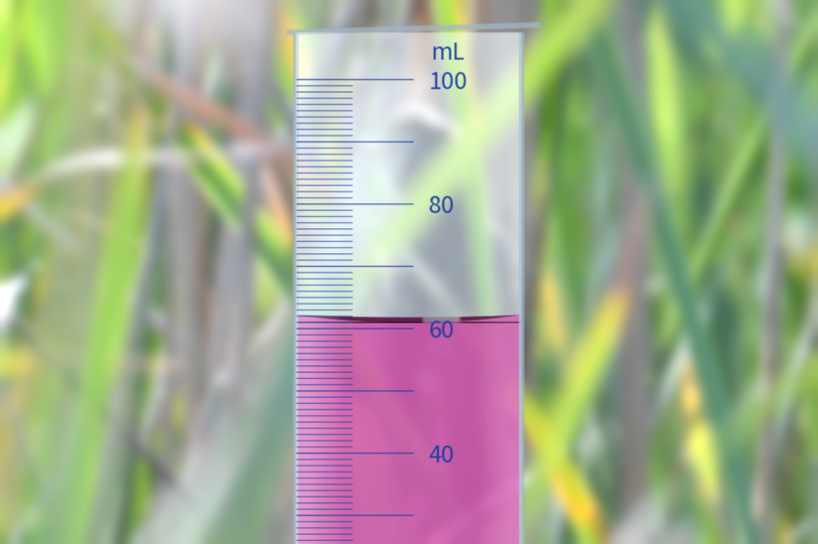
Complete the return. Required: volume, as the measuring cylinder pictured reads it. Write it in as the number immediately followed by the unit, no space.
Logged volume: 61mL
